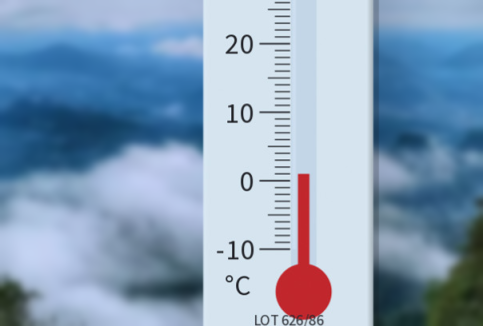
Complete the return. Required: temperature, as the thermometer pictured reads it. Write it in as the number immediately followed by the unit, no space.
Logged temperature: 1°C
